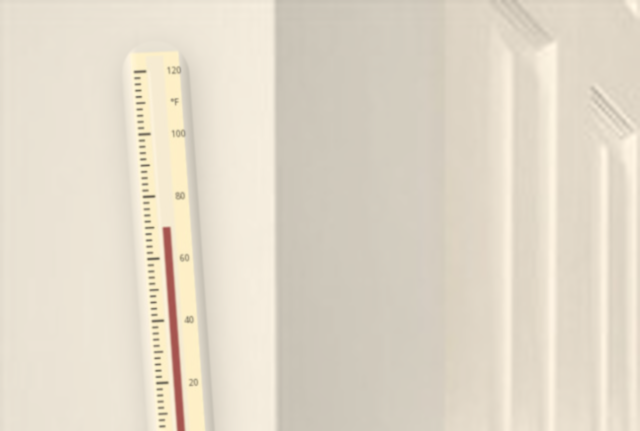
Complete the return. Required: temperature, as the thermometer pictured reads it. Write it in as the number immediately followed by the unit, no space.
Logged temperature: 70°F
